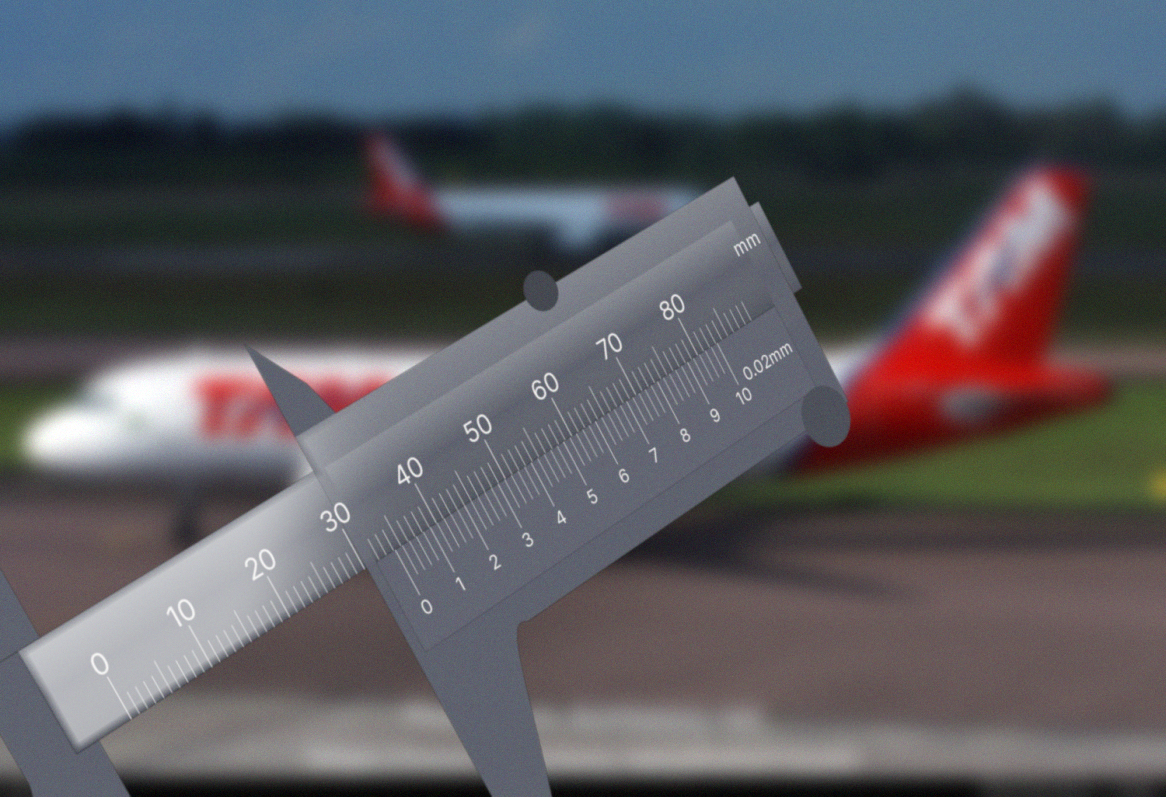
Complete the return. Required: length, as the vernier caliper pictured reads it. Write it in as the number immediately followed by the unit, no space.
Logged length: 34.2mm
